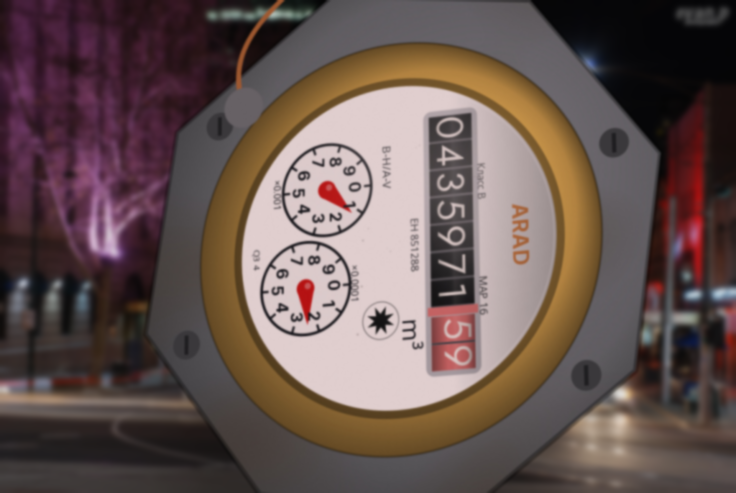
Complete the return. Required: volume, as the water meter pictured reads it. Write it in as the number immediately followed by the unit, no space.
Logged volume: 435971.5912m³
